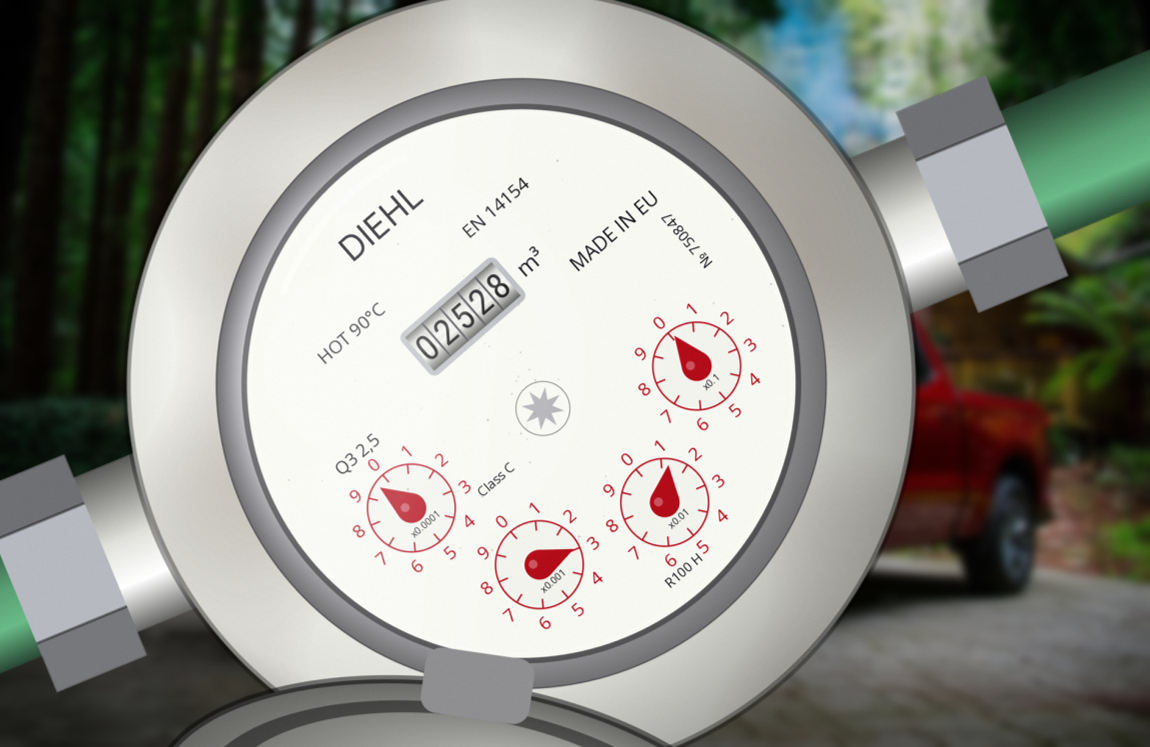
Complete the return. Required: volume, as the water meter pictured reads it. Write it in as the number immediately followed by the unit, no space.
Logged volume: 2528.0129m³
